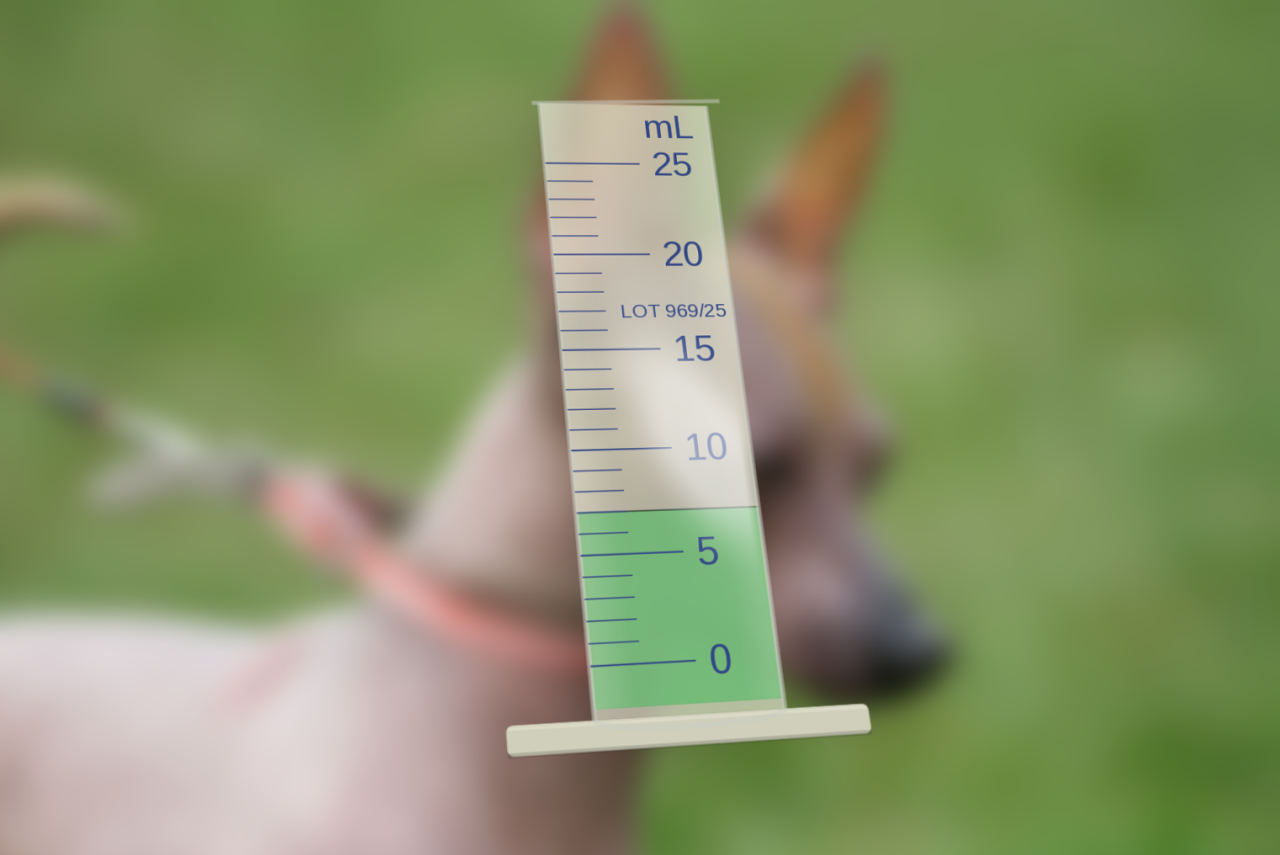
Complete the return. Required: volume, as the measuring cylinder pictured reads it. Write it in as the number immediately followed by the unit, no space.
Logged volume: 7mL
